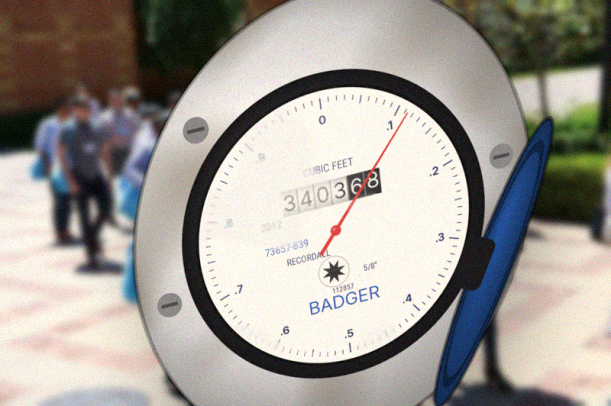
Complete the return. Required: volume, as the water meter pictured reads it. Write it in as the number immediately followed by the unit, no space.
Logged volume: 340368.11ft³
